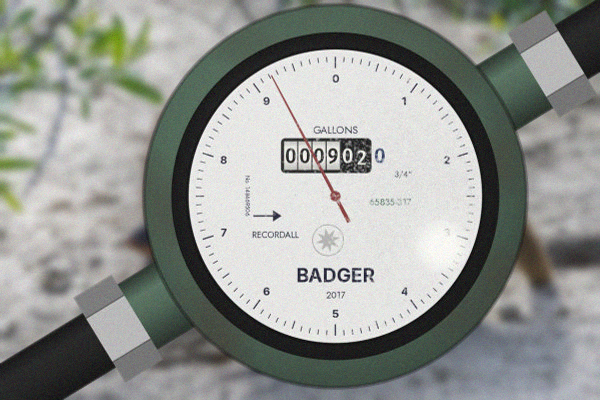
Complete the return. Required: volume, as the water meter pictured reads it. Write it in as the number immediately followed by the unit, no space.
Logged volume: 9019.2gal
